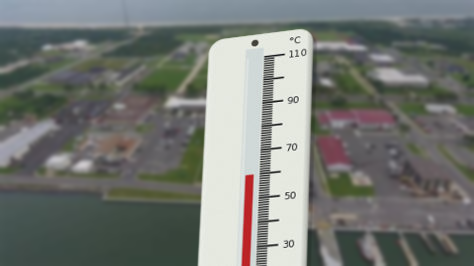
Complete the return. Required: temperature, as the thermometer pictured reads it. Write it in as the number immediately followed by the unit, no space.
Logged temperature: 60°C
